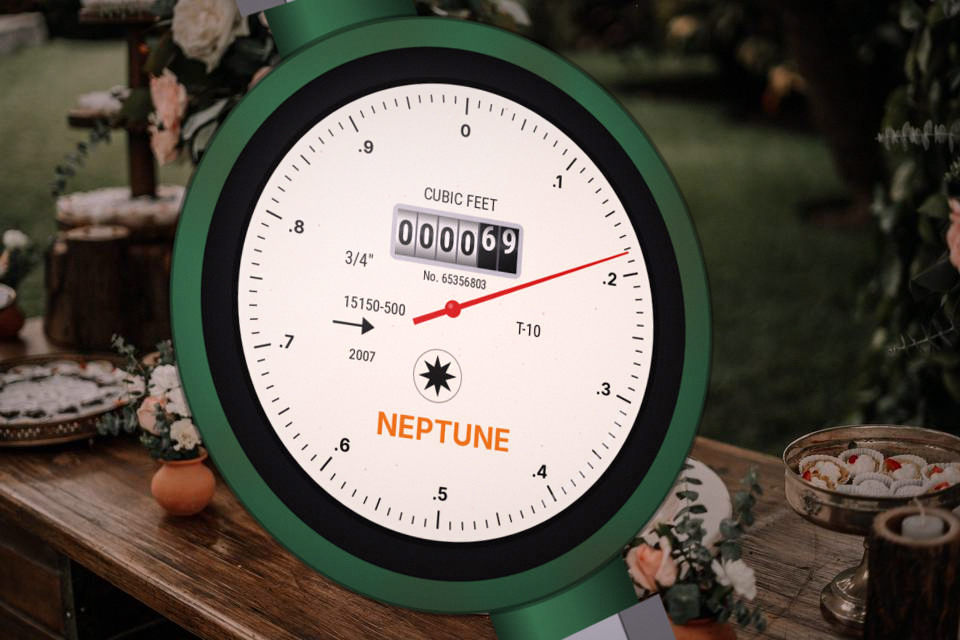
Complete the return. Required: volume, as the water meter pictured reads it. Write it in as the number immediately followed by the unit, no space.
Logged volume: 69.18ft³
